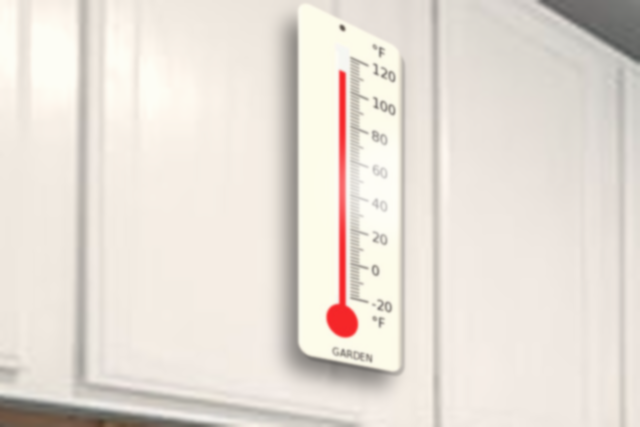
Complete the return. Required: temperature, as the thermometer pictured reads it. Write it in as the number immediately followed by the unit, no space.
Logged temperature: 110°F
